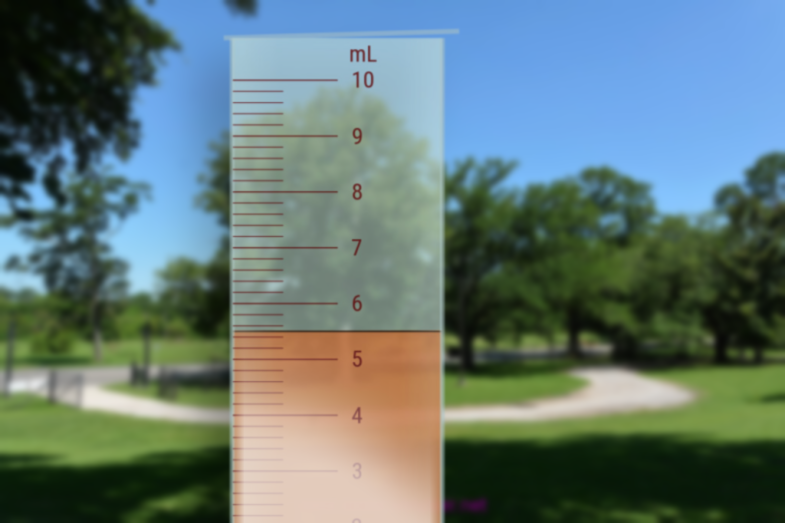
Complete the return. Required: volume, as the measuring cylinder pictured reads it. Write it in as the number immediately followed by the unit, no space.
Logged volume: 5.5mL
